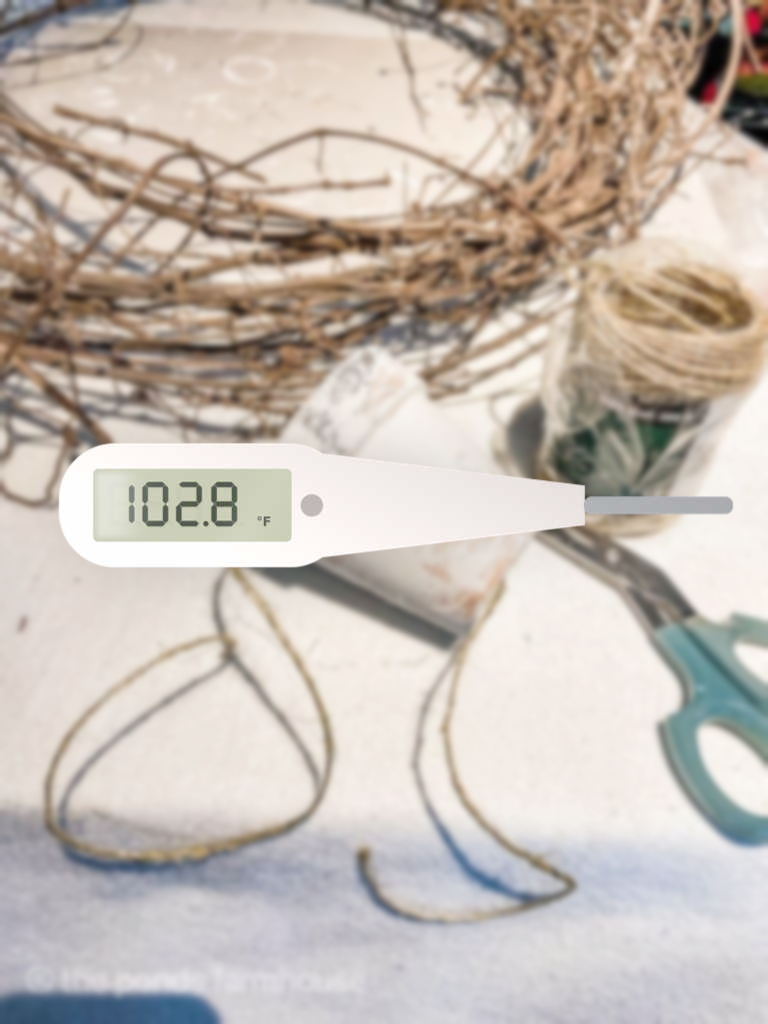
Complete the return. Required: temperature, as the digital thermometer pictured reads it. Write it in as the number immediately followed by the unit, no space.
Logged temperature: 102.8°F
